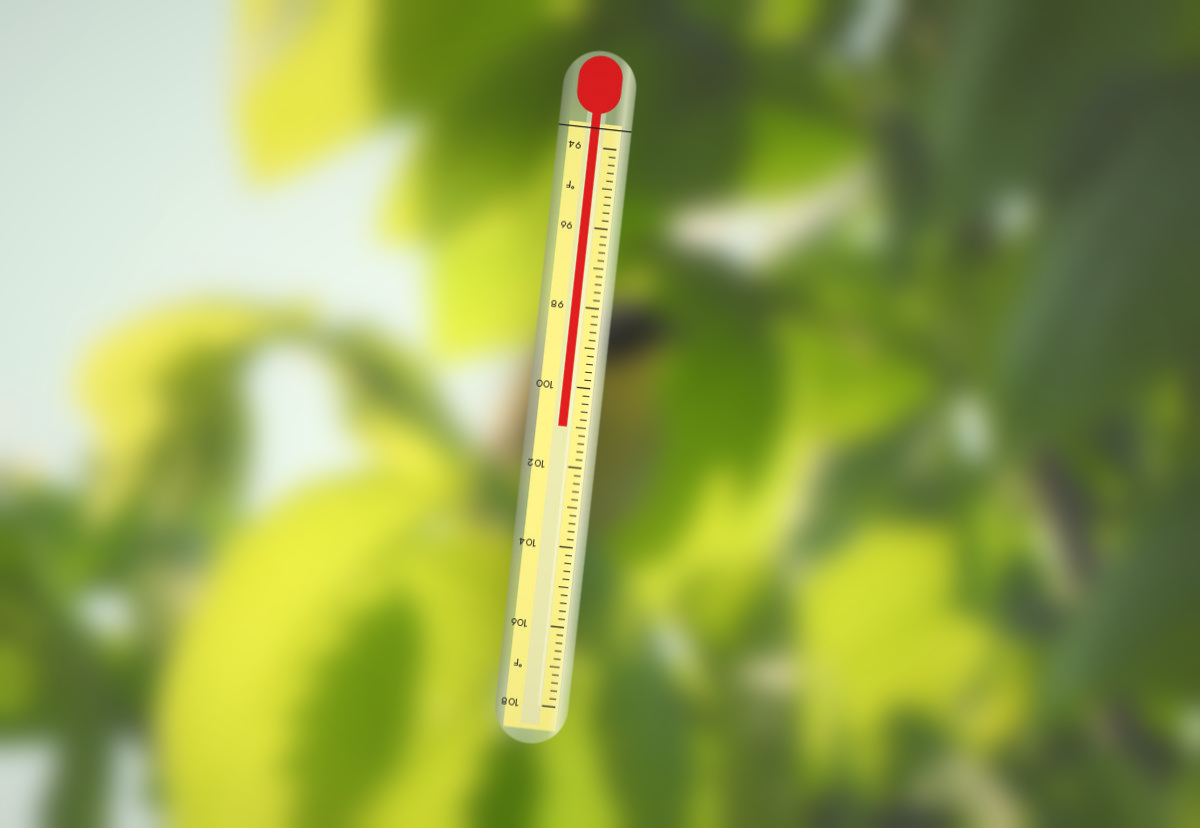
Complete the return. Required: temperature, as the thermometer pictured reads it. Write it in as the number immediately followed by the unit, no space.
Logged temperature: 101°F
